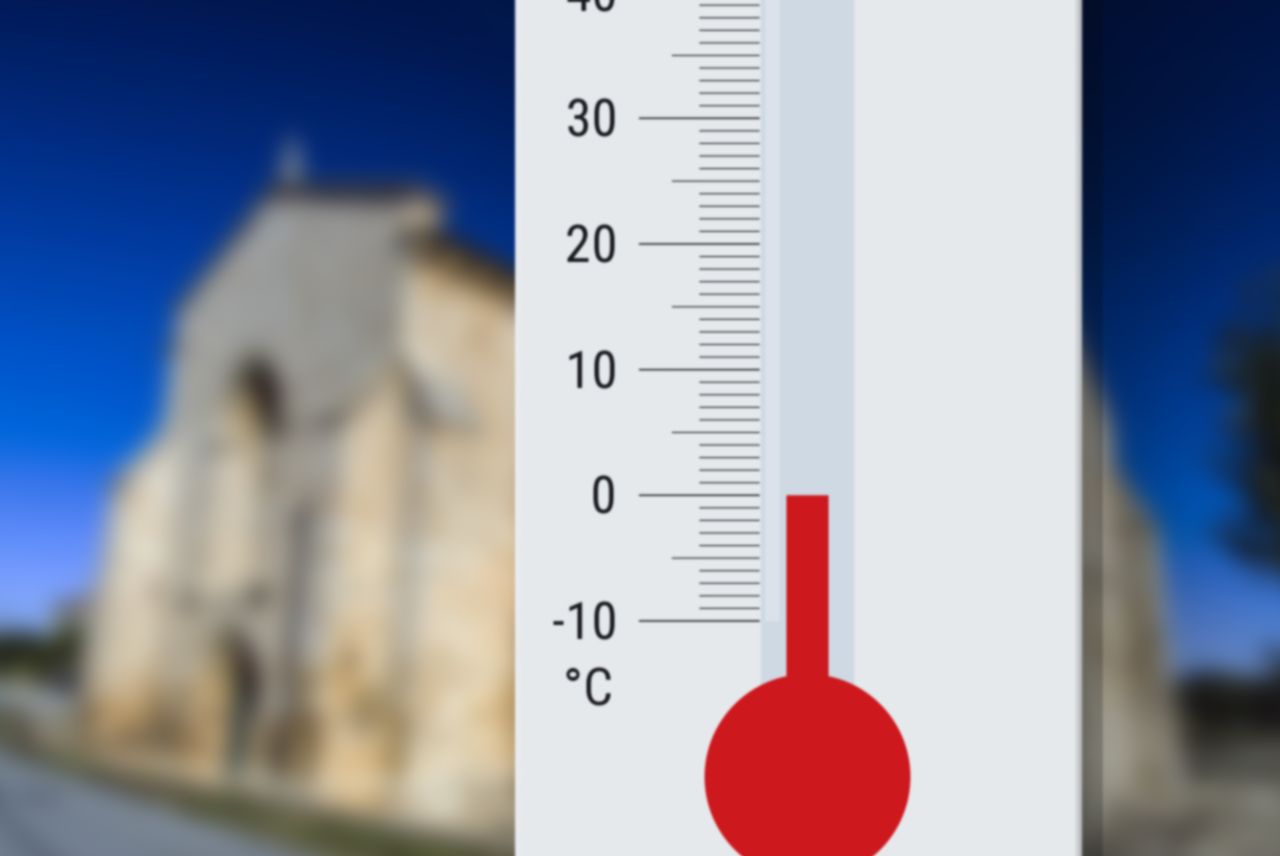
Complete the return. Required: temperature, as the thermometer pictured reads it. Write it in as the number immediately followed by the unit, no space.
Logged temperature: 0°C
